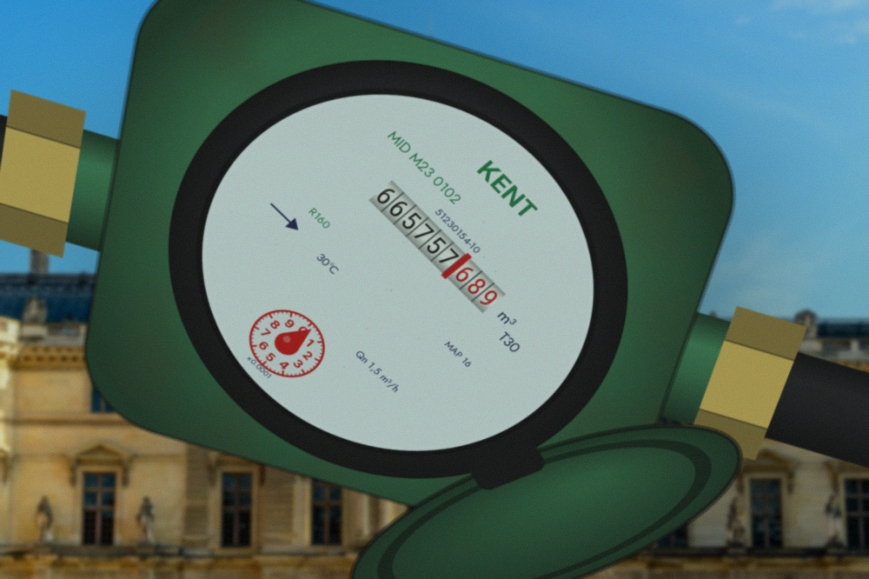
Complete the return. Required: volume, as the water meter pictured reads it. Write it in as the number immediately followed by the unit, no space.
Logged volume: 665757.6890m³
